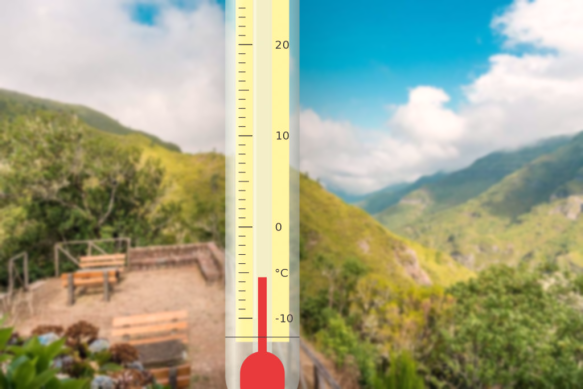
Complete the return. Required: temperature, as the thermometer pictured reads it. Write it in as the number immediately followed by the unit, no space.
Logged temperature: -5.5°C
